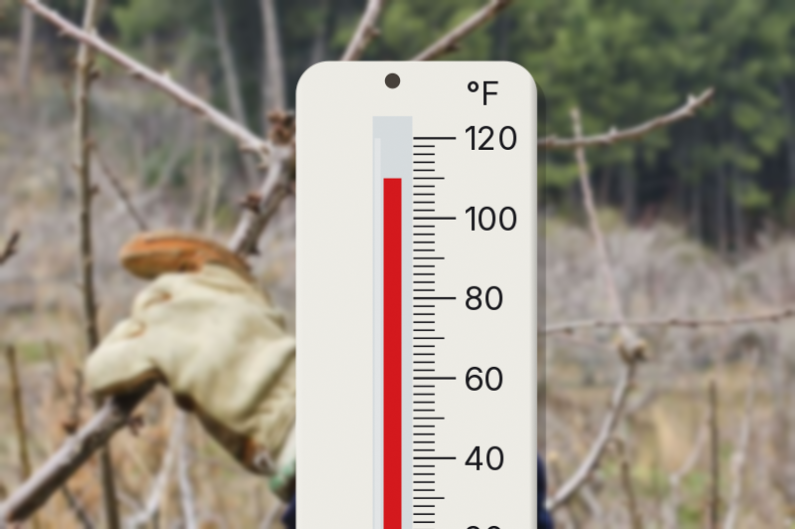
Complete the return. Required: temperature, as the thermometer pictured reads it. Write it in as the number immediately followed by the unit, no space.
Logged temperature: 110°F
